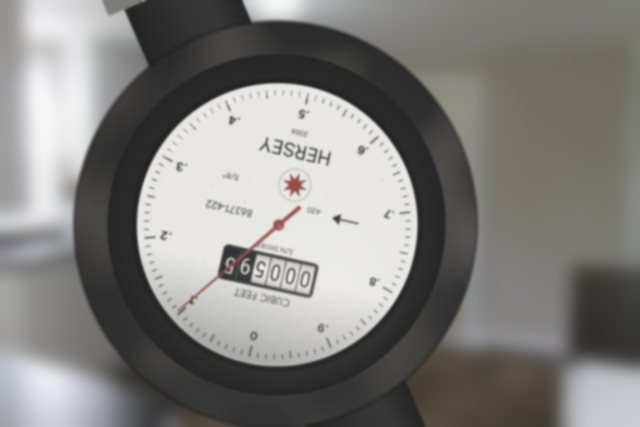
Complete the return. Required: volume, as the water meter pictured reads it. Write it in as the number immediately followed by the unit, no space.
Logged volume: 595.10ft³
